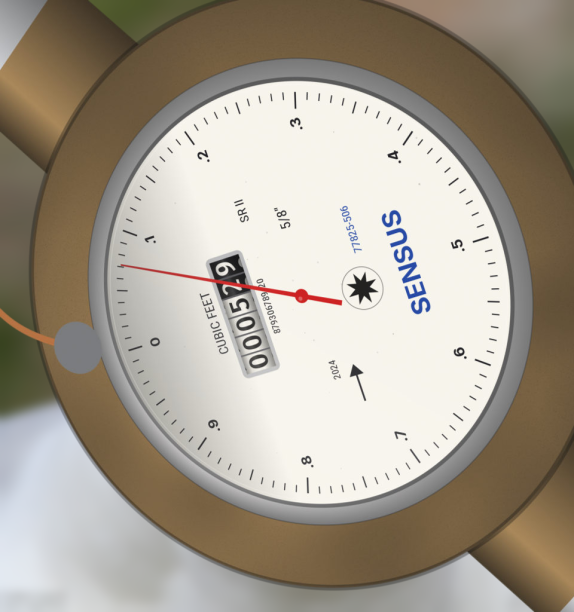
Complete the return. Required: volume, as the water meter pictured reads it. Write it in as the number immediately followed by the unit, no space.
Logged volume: 529.07ft³
